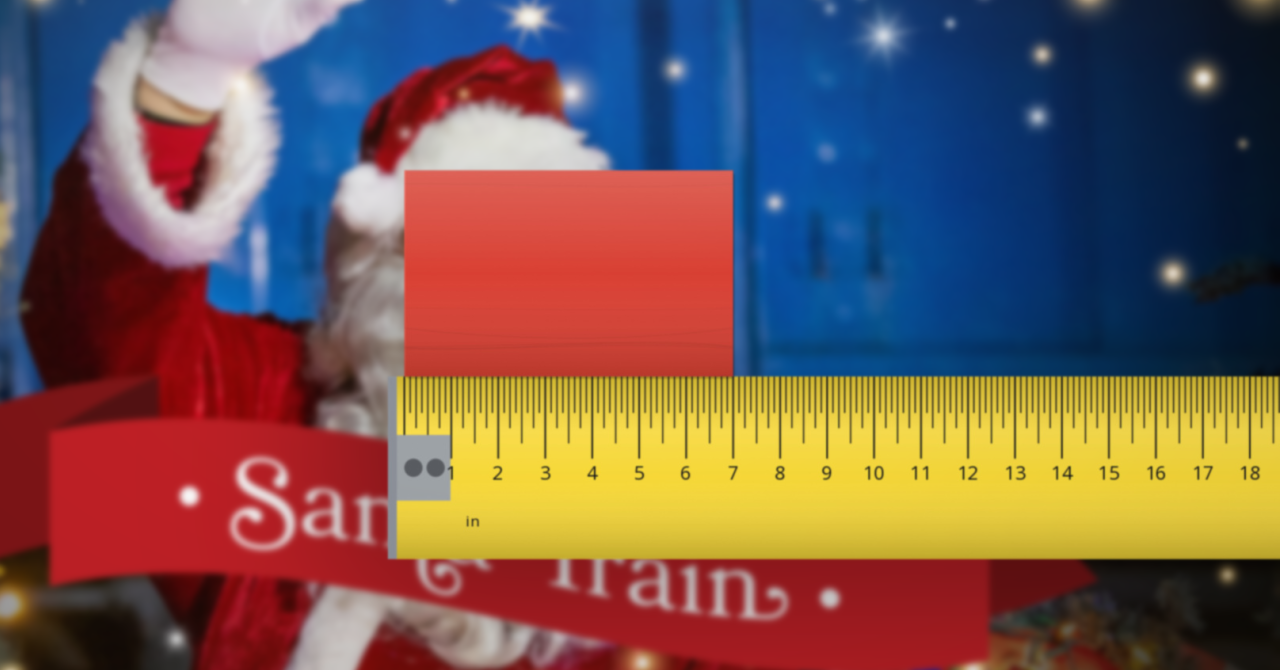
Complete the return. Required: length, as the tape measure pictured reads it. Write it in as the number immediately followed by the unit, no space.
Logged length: 7in
